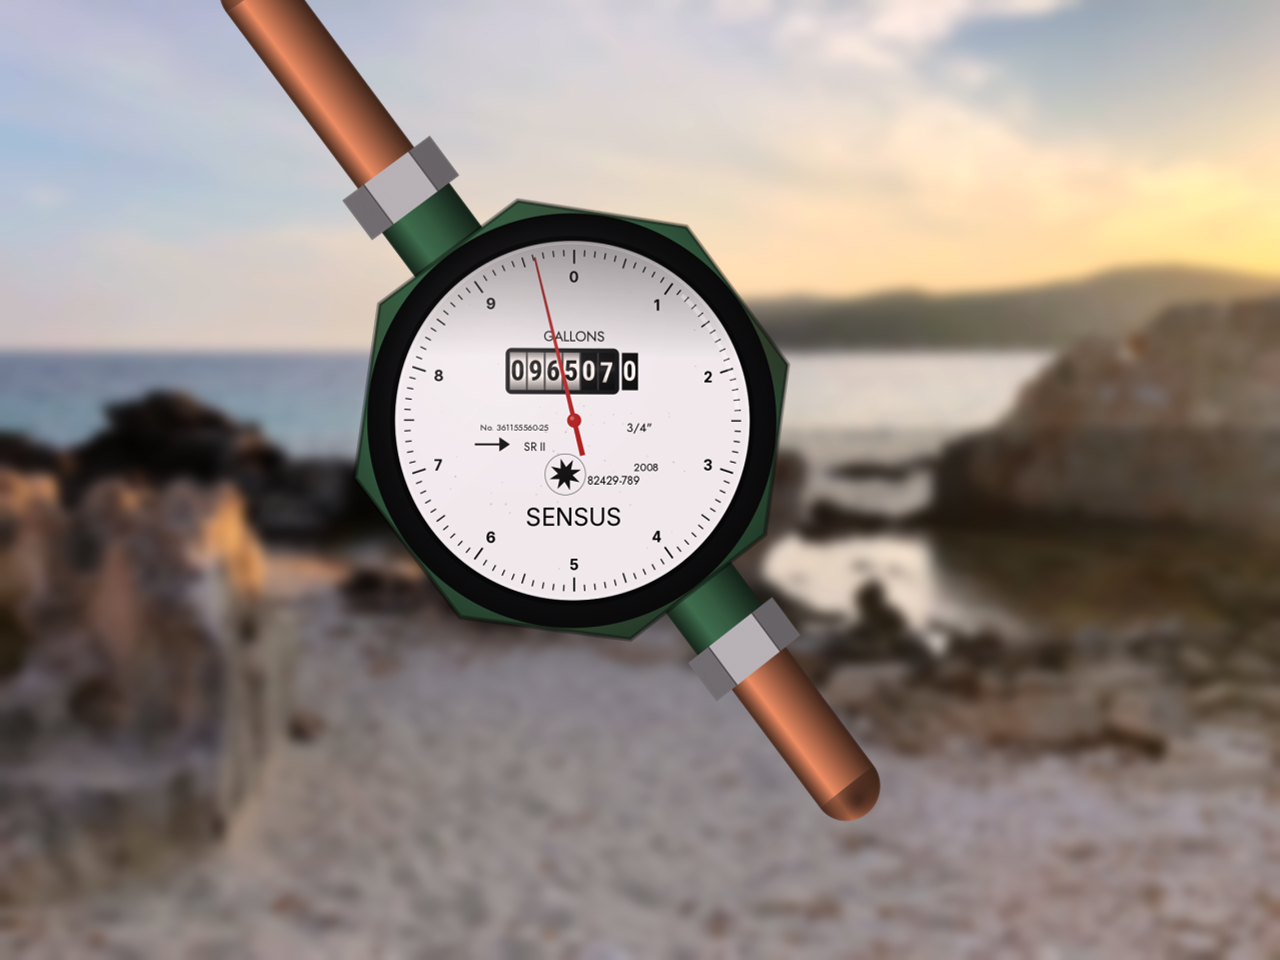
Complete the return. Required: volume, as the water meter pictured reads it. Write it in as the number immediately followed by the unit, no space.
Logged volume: 965069.6gal
